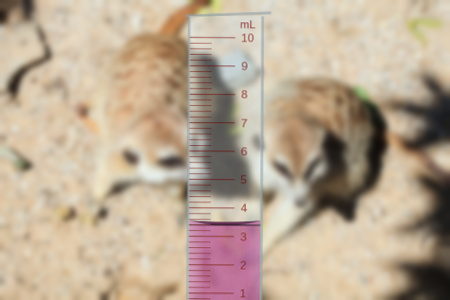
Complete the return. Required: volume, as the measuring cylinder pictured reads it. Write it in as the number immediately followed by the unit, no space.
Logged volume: 3.4mL
